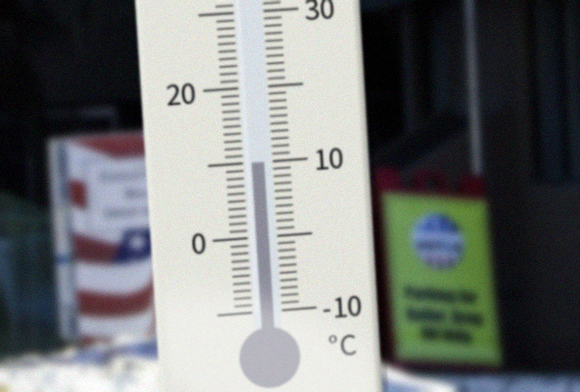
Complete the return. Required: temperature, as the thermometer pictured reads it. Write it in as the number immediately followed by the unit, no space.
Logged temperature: 10°C
